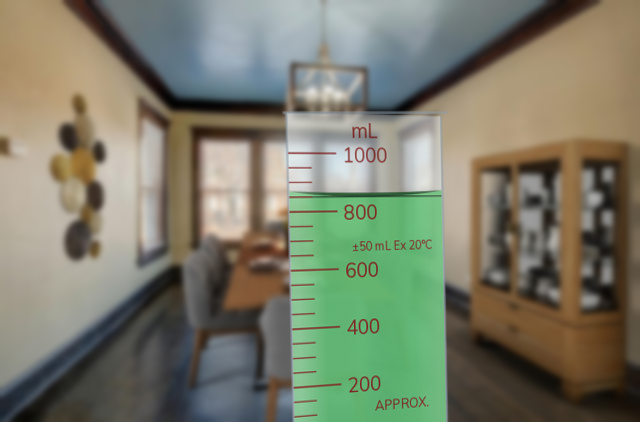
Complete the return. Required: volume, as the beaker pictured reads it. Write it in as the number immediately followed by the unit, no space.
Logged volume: 850mL
